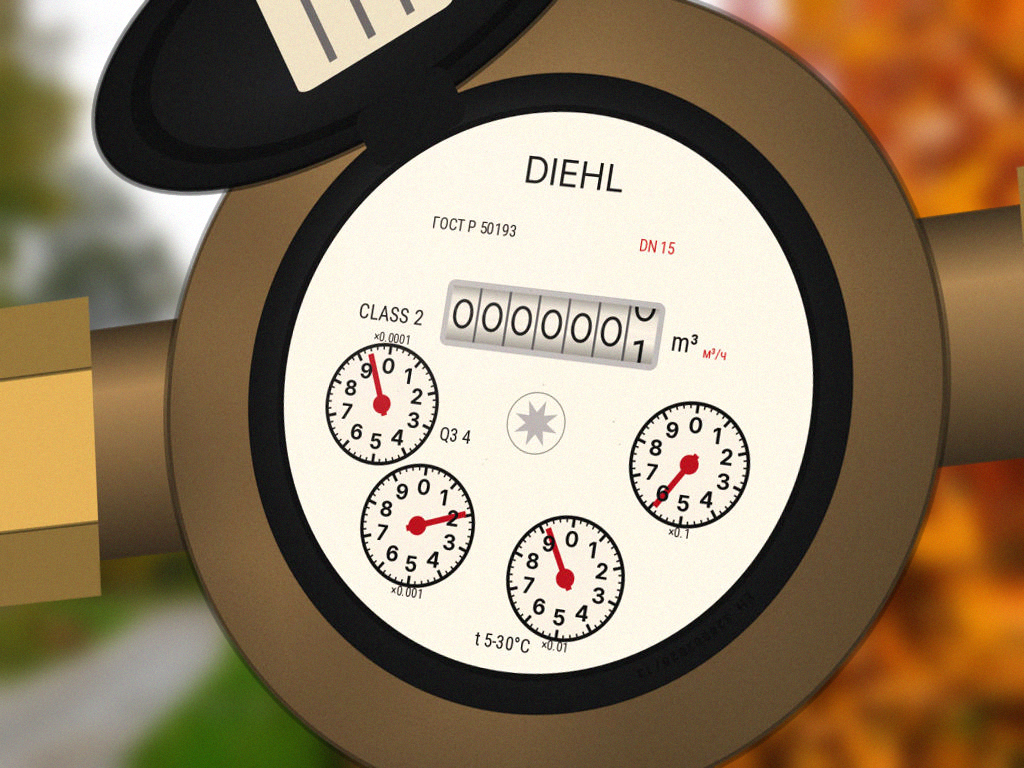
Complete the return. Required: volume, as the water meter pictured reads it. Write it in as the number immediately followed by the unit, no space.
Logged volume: 0.5919m³
